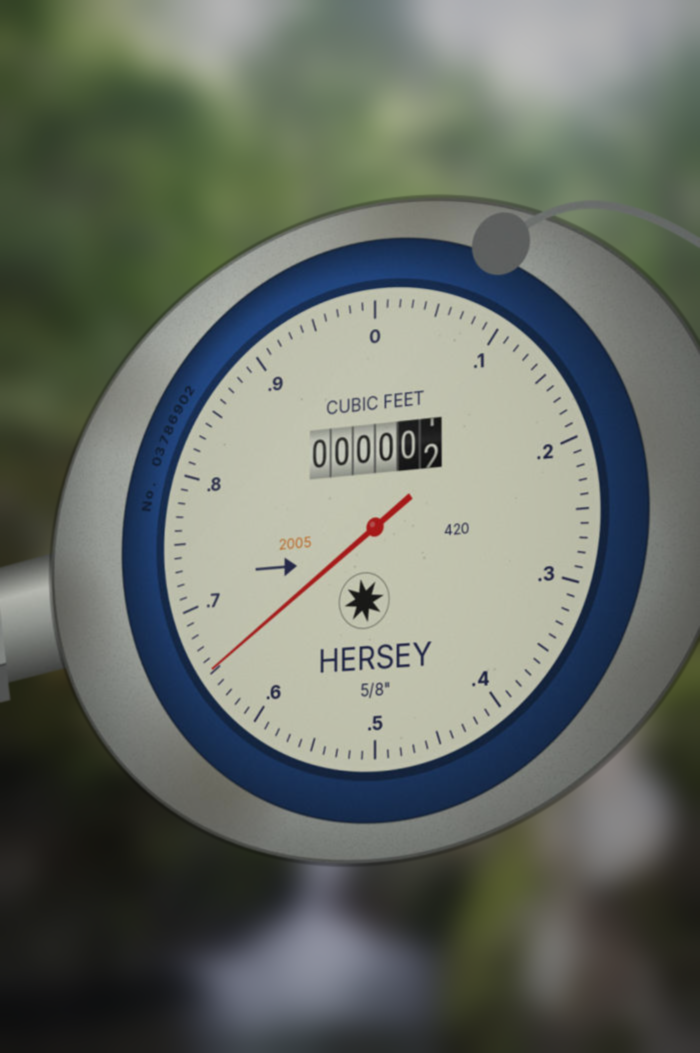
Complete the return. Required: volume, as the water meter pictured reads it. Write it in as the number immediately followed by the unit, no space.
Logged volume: 1.65ft³
